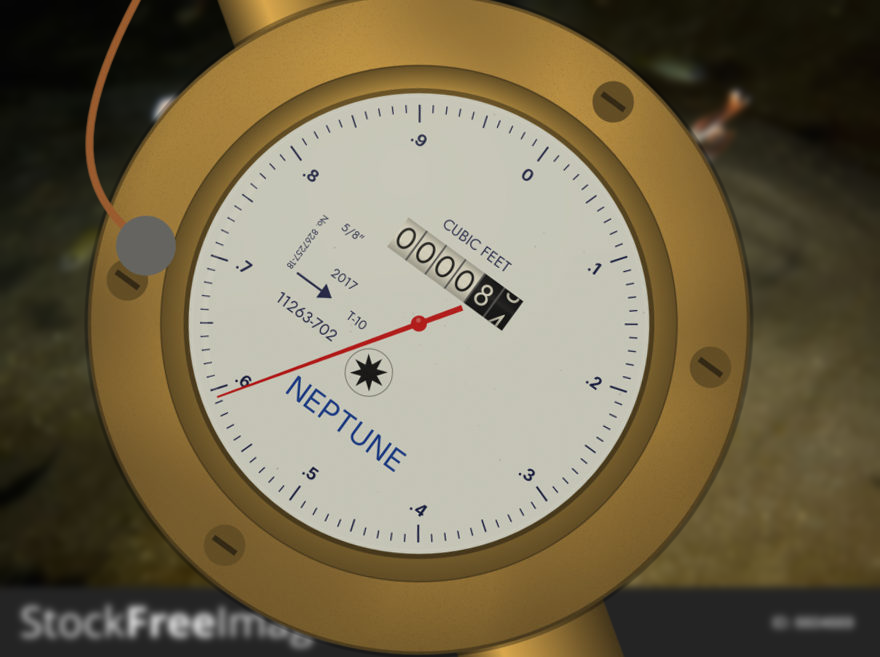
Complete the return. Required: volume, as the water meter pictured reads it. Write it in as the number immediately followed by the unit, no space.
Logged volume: 83.59ft³
